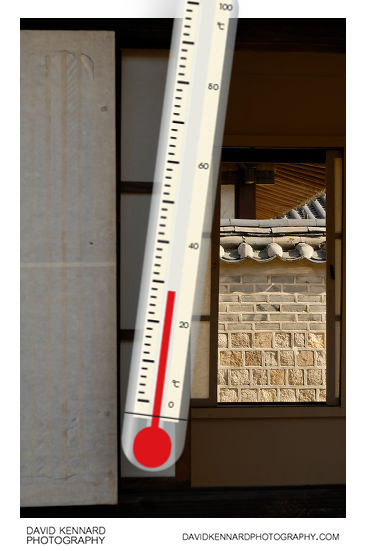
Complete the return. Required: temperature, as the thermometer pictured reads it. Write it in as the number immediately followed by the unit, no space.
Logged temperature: 28°C
